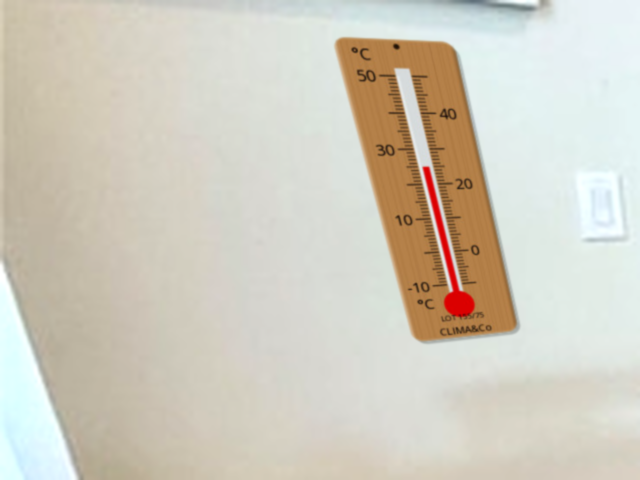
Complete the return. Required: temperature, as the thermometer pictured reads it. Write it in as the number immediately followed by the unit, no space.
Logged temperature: 25°C
